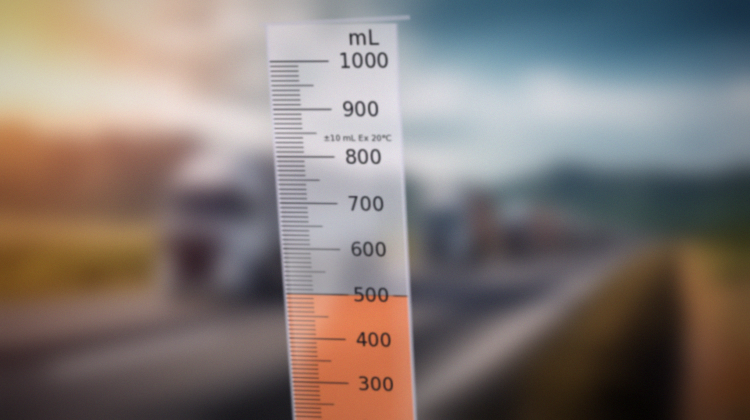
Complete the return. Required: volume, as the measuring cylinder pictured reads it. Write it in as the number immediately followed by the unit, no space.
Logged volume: 500mL
